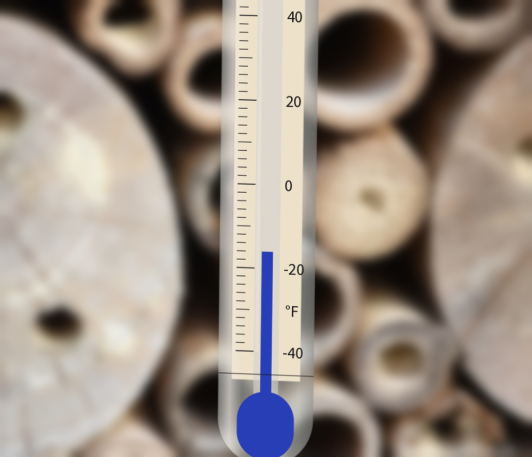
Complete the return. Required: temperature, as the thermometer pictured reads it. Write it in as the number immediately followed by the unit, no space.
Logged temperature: -16°F
